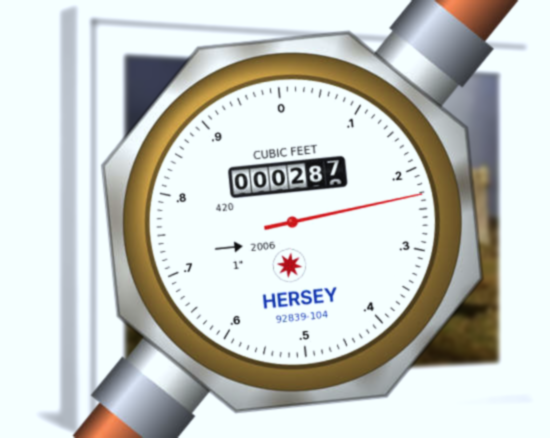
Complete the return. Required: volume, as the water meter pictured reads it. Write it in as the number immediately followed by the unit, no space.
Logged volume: 287.23ft³
